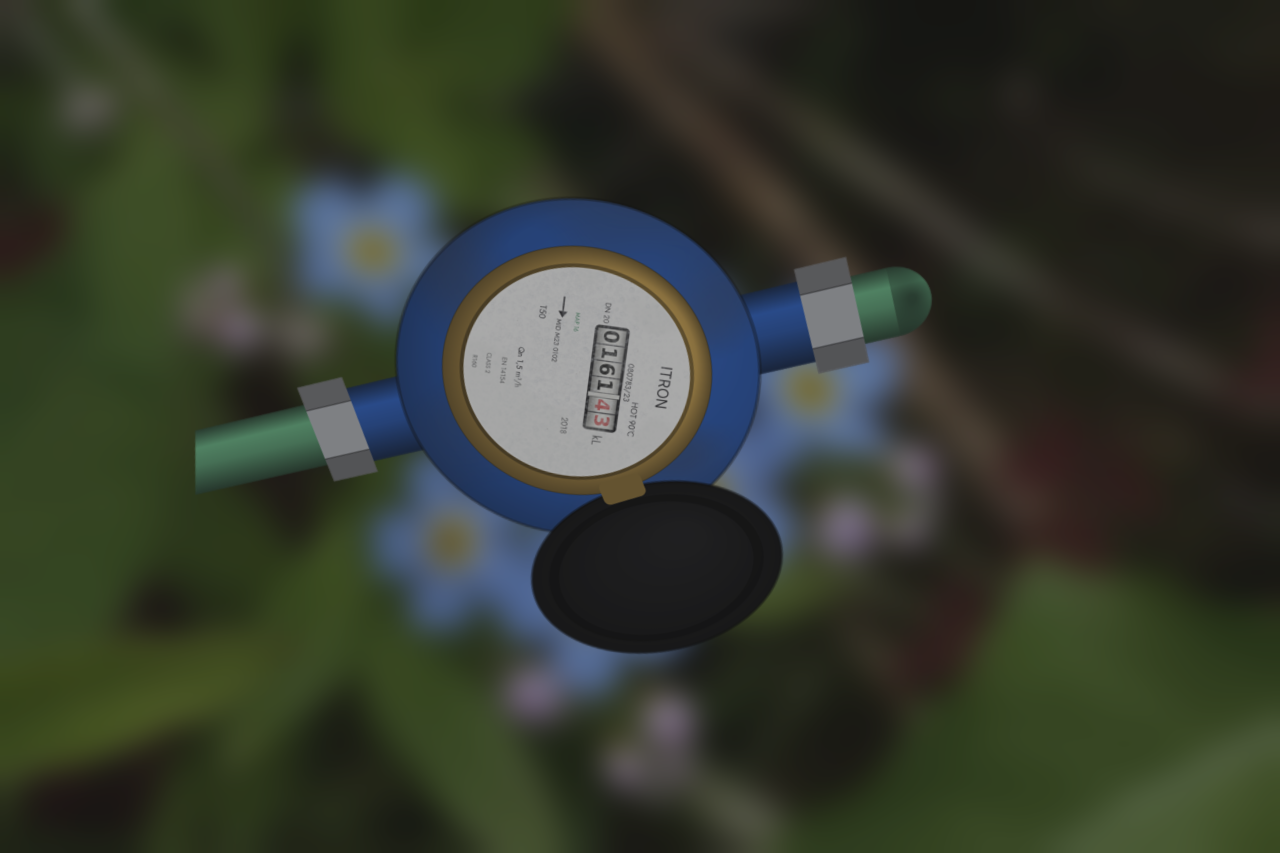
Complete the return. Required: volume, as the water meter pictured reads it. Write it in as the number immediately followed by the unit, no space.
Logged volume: 161.43kL
